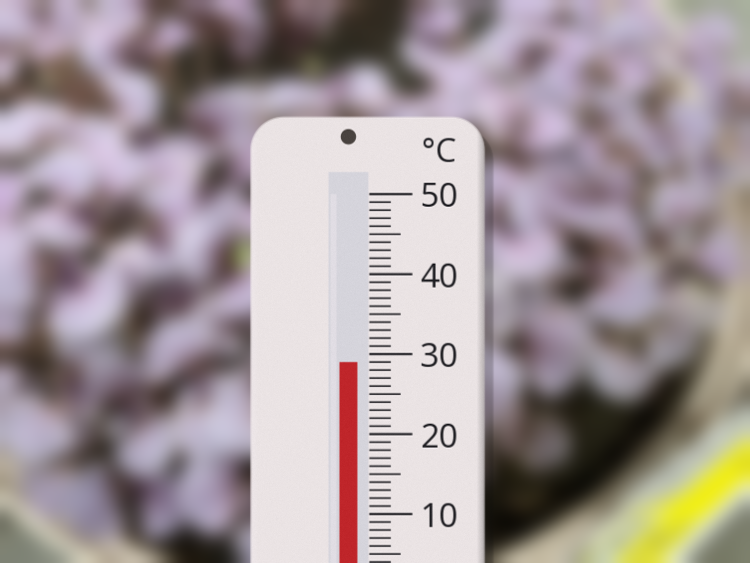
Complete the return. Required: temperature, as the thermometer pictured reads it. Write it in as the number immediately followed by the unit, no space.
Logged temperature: 29°C
